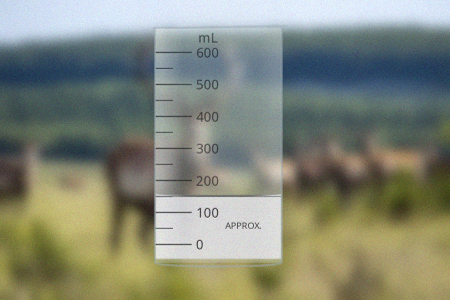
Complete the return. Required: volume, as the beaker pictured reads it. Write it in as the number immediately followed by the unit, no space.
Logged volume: 150mL
